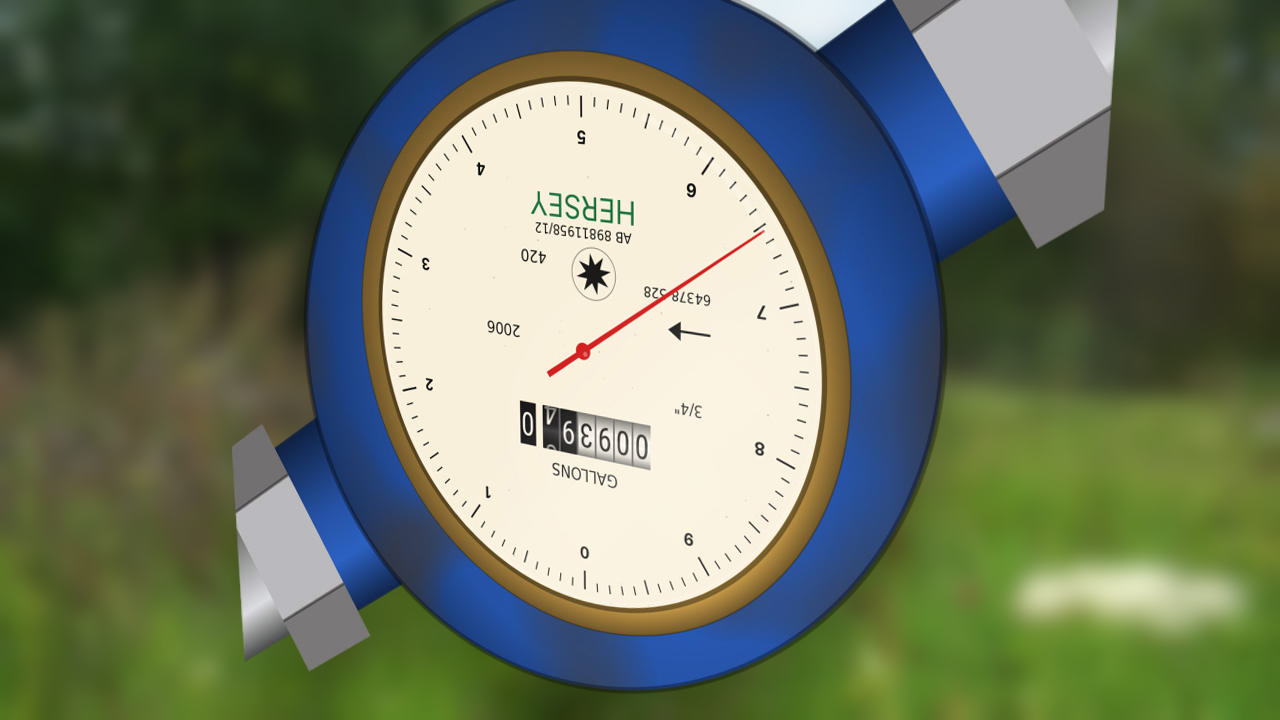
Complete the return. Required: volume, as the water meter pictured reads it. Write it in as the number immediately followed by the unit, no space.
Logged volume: 93936.5gal
